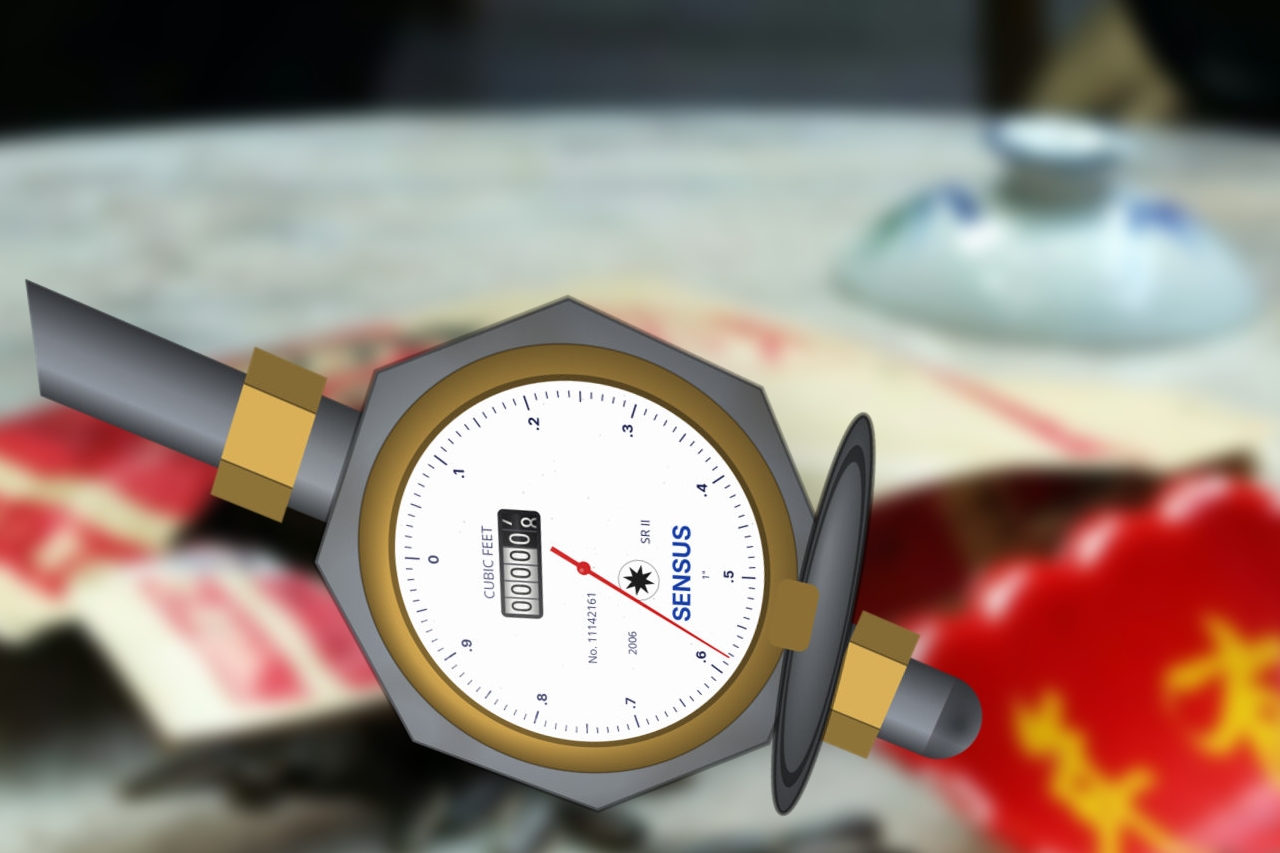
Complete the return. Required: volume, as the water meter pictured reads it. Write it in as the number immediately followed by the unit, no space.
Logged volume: 7.58ft³
